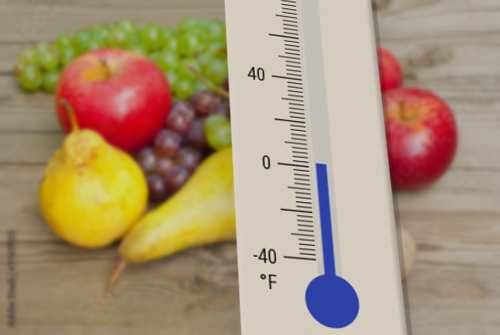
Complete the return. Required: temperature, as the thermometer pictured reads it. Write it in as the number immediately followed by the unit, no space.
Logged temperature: 2°F
